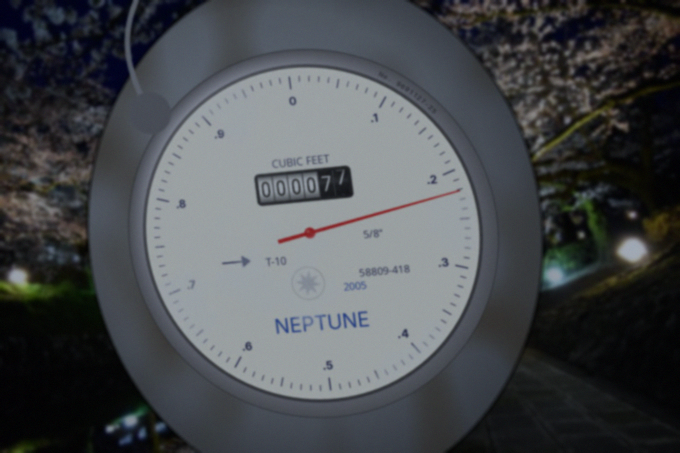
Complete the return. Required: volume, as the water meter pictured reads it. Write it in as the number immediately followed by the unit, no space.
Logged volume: 77.22ft³
